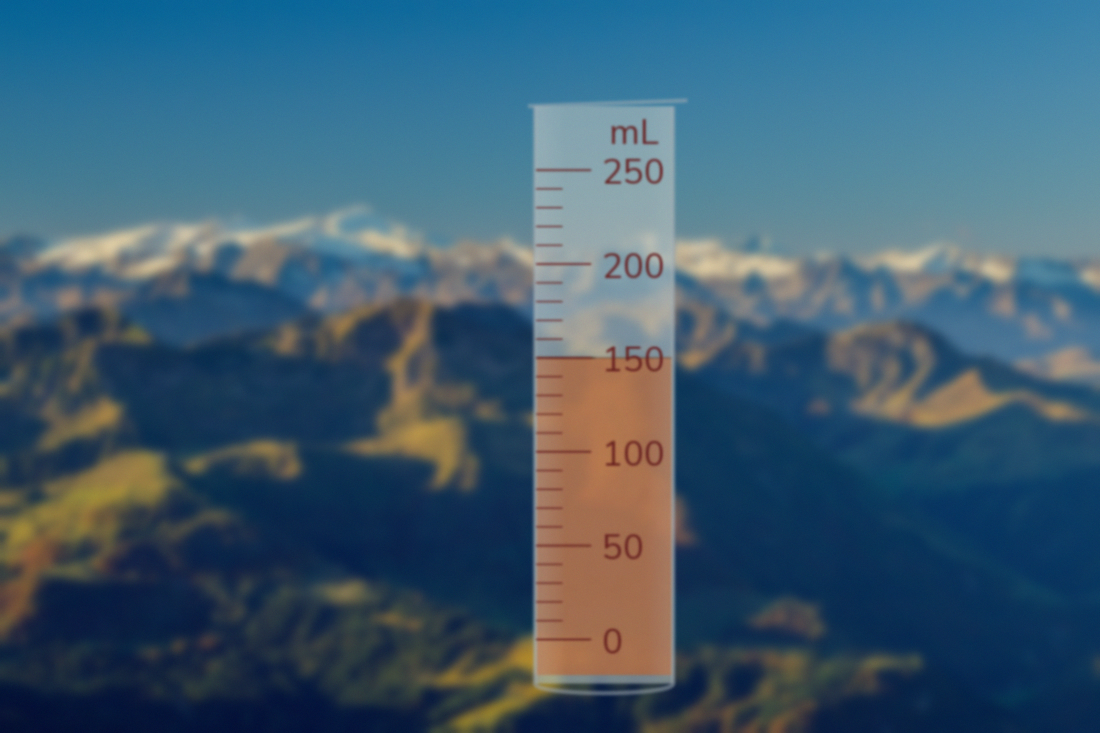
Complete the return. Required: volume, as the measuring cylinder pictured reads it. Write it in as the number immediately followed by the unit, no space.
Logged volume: 150mL
